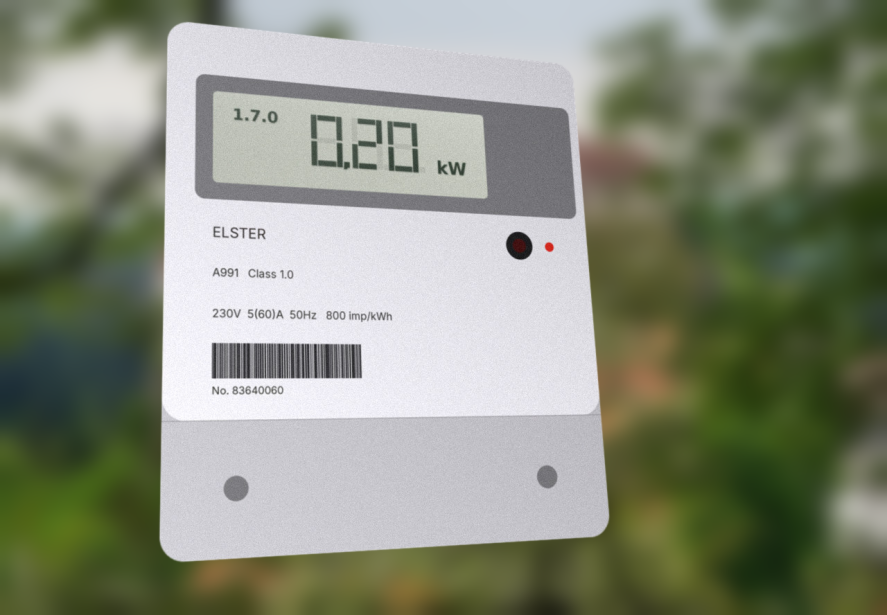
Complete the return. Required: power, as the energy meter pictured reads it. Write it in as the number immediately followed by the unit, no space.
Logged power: 0.20kW
